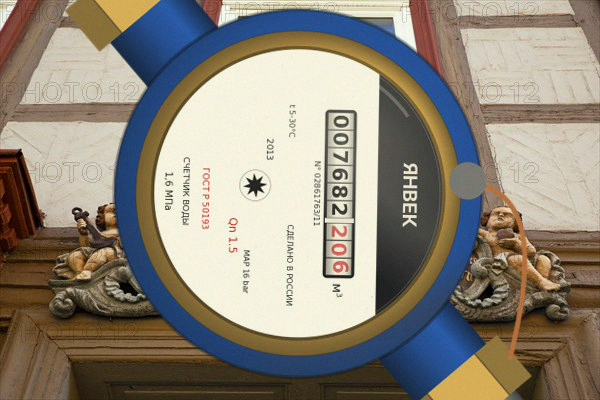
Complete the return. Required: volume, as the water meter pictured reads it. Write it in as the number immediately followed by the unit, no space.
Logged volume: 7682.206m³
